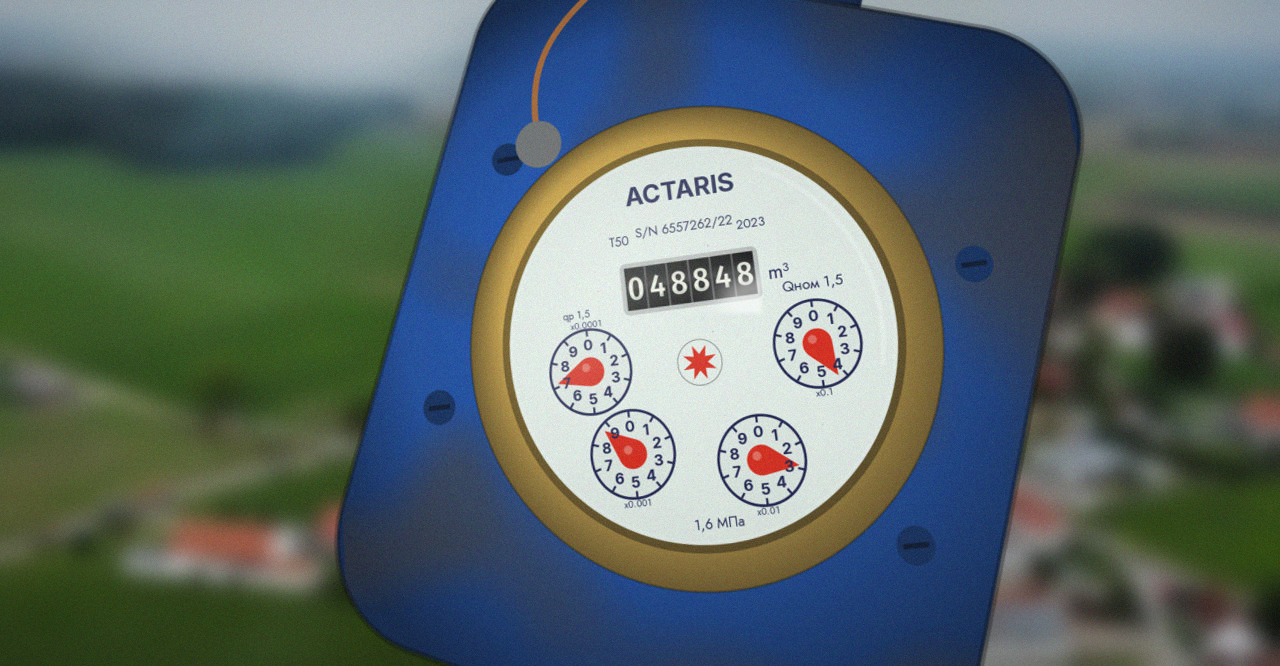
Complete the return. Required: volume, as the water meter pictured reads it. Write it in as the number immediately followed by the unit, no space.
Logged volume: 48848.4287m³
